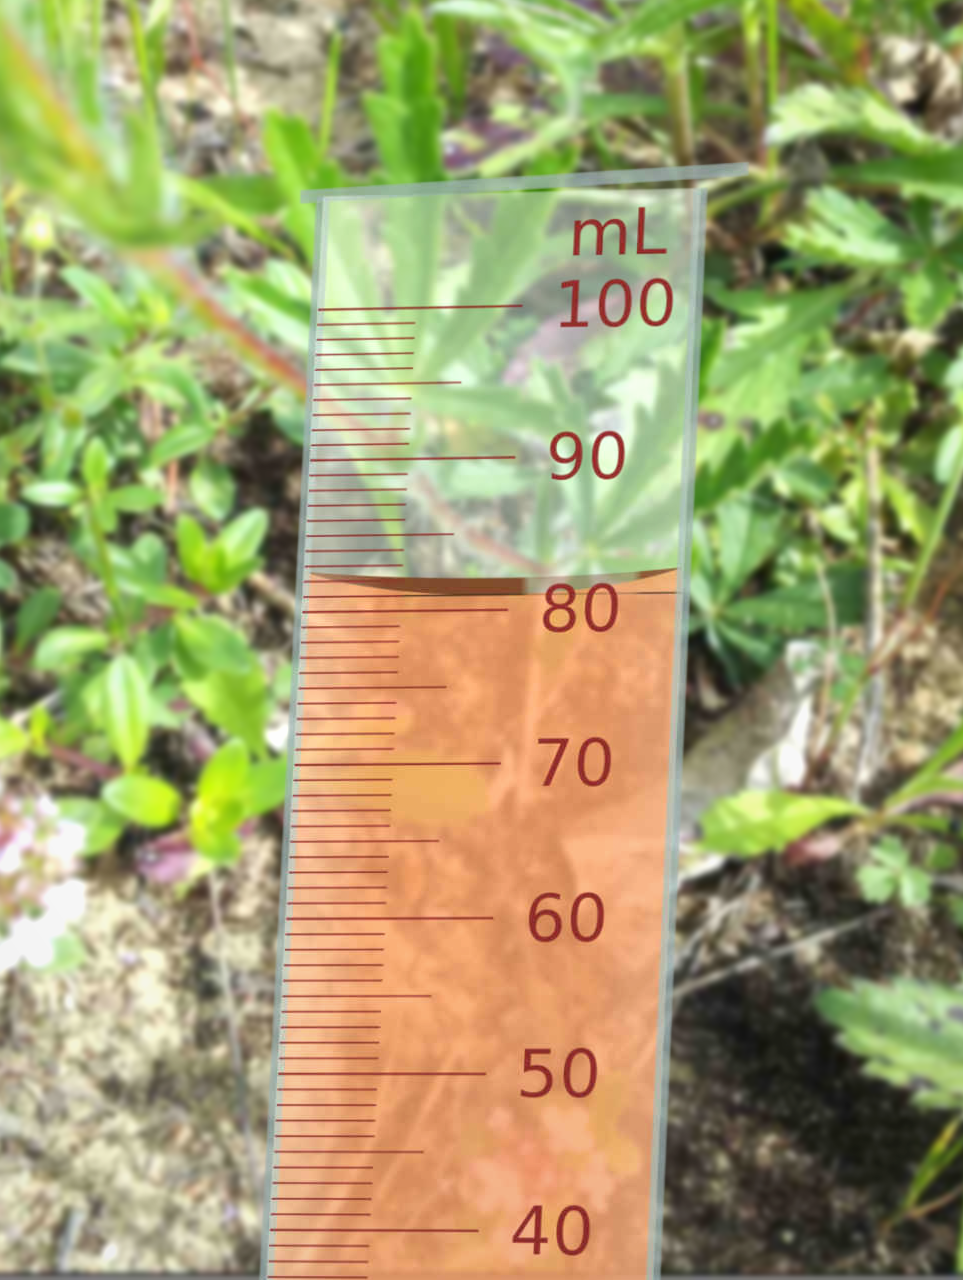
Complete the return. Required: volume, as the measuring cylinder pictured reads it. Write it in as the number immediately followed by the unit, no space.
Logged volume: 81mL
